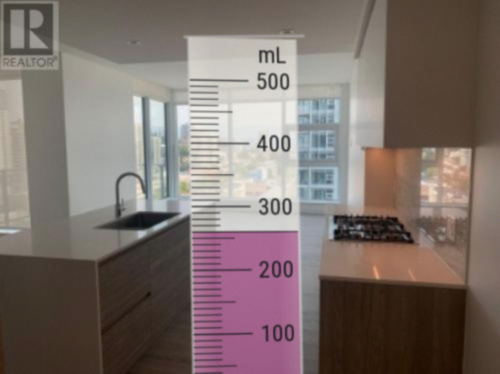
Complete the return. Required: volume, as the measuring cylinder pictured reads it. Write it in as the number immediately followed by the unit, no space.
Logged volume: 260mL
